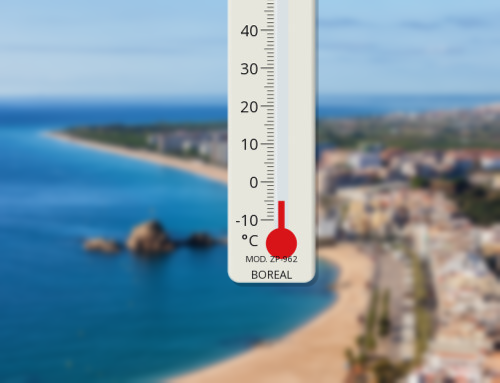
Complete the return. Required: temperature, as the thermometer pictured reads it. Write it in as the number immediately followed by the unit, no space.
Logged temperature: -5°C
